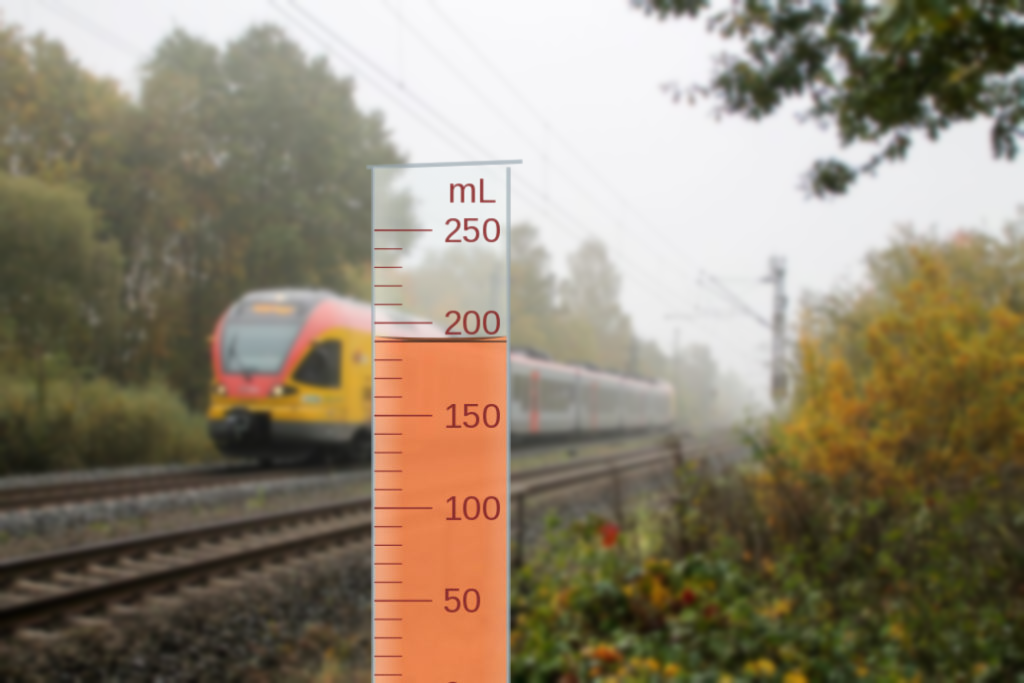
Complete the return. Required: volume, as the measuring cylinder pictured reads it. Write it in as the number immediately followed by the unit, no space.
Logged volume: 190mL
